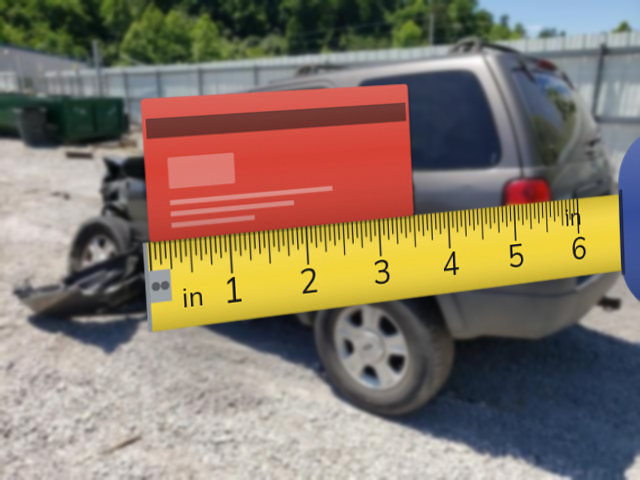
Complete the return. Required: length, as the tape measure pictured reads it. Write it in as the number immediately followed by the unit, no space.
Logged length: 3.5in
